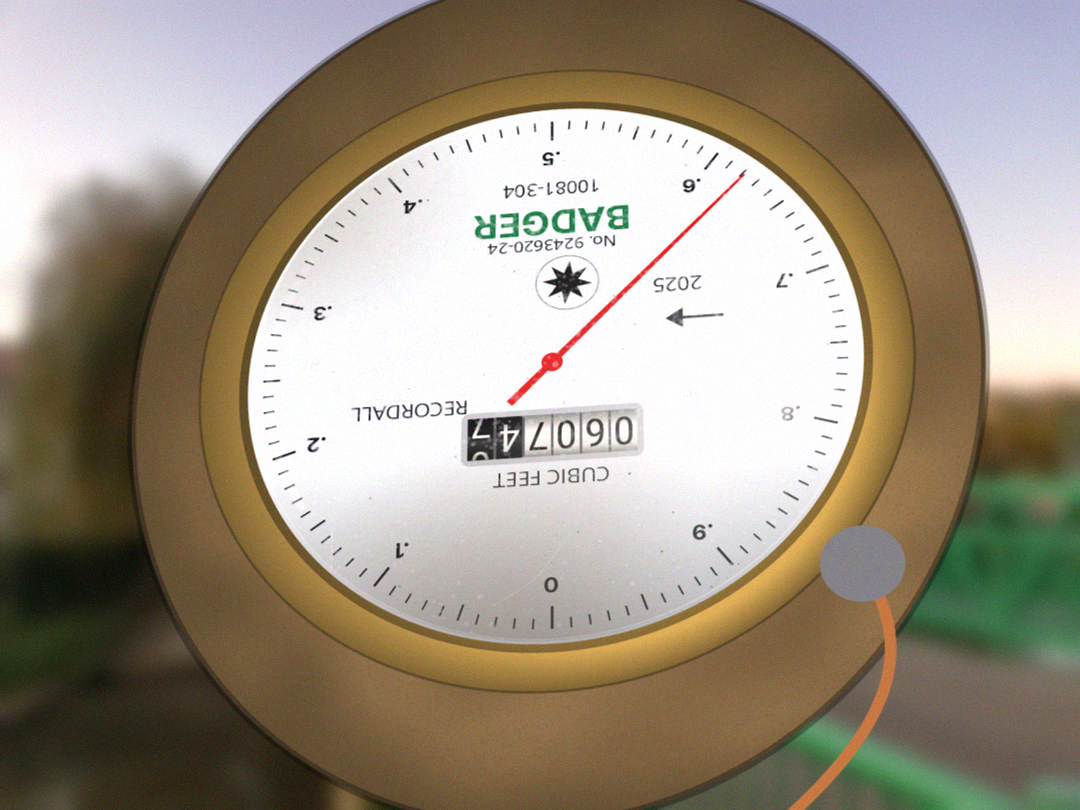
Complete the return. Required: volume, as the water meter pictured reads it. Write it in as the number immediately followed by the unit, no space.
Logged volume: 60746.62ft³
